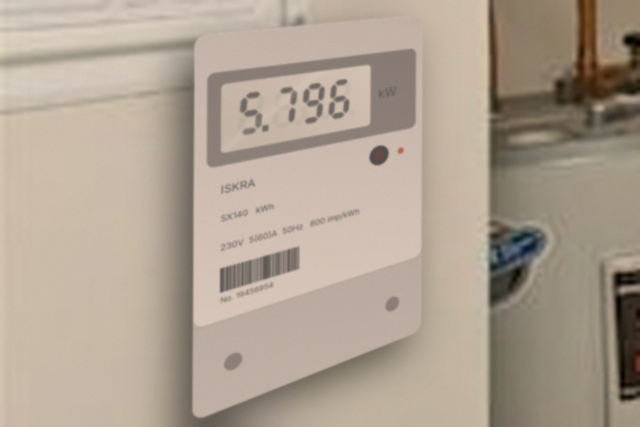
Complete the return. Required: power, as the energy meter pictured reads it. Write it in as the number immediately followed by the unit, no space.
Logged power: 5.796kW
